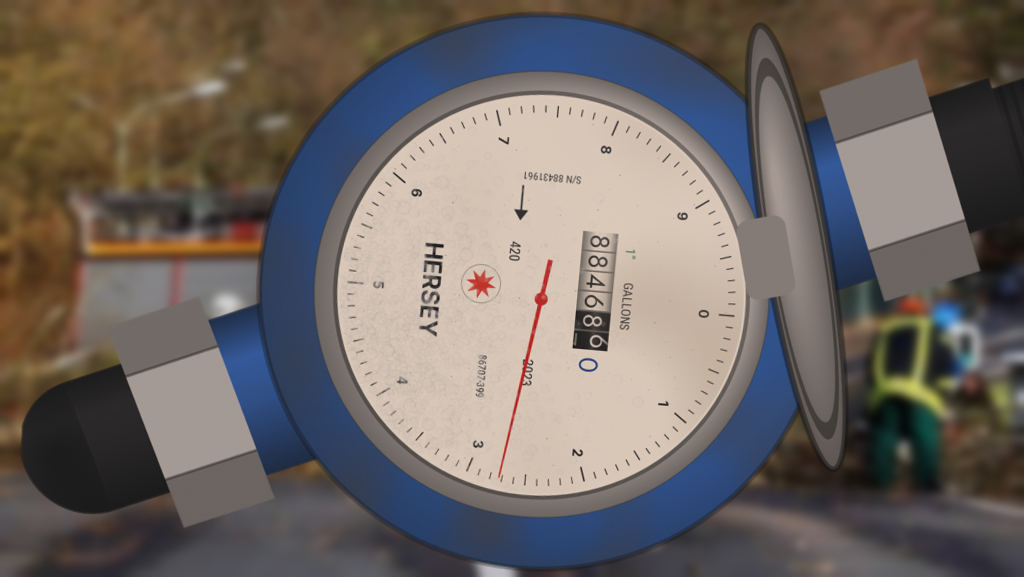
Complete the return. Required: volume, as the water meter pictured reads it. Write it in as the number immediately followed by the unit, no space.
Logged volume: 8846862.7gal
